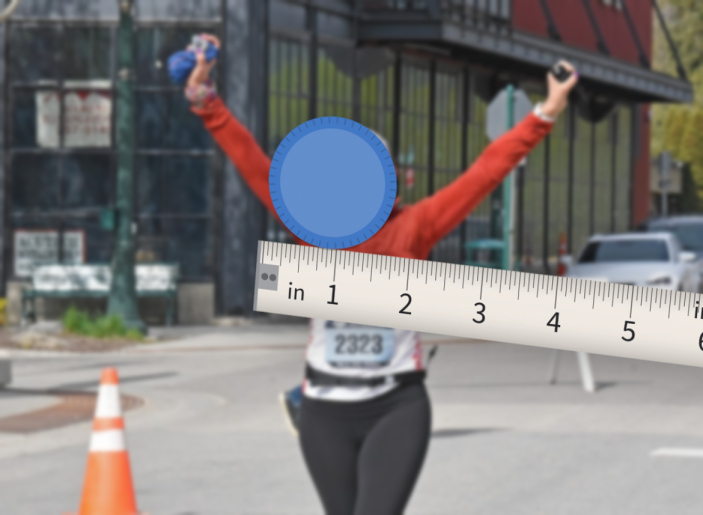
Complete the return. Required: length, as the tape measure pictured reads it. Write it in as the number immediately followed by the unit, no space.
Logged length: 1.75in
